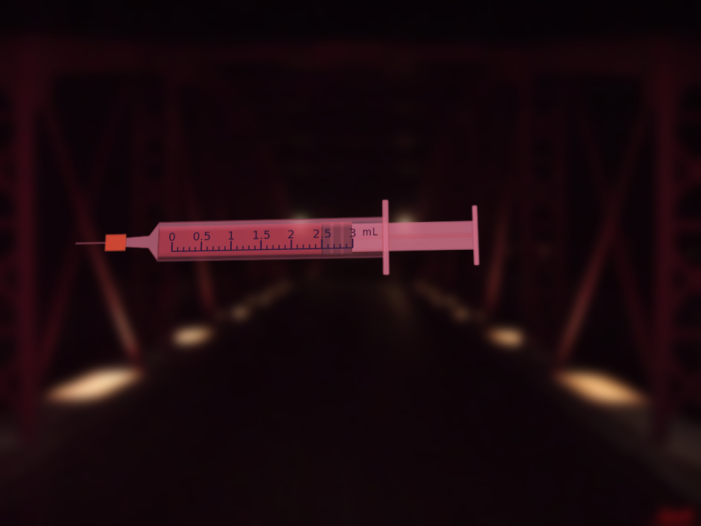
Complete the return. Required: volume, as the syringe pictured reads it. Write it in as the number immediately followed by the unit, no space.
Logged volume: 2.5mL
